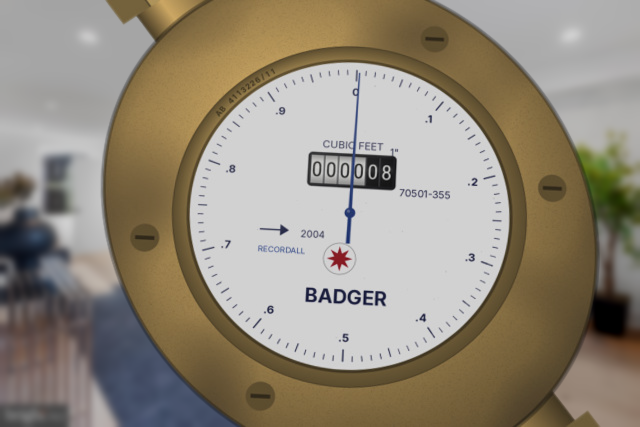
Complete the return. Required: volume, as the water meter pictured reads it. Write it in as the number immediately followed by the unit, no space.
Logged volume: 8.00ft³
